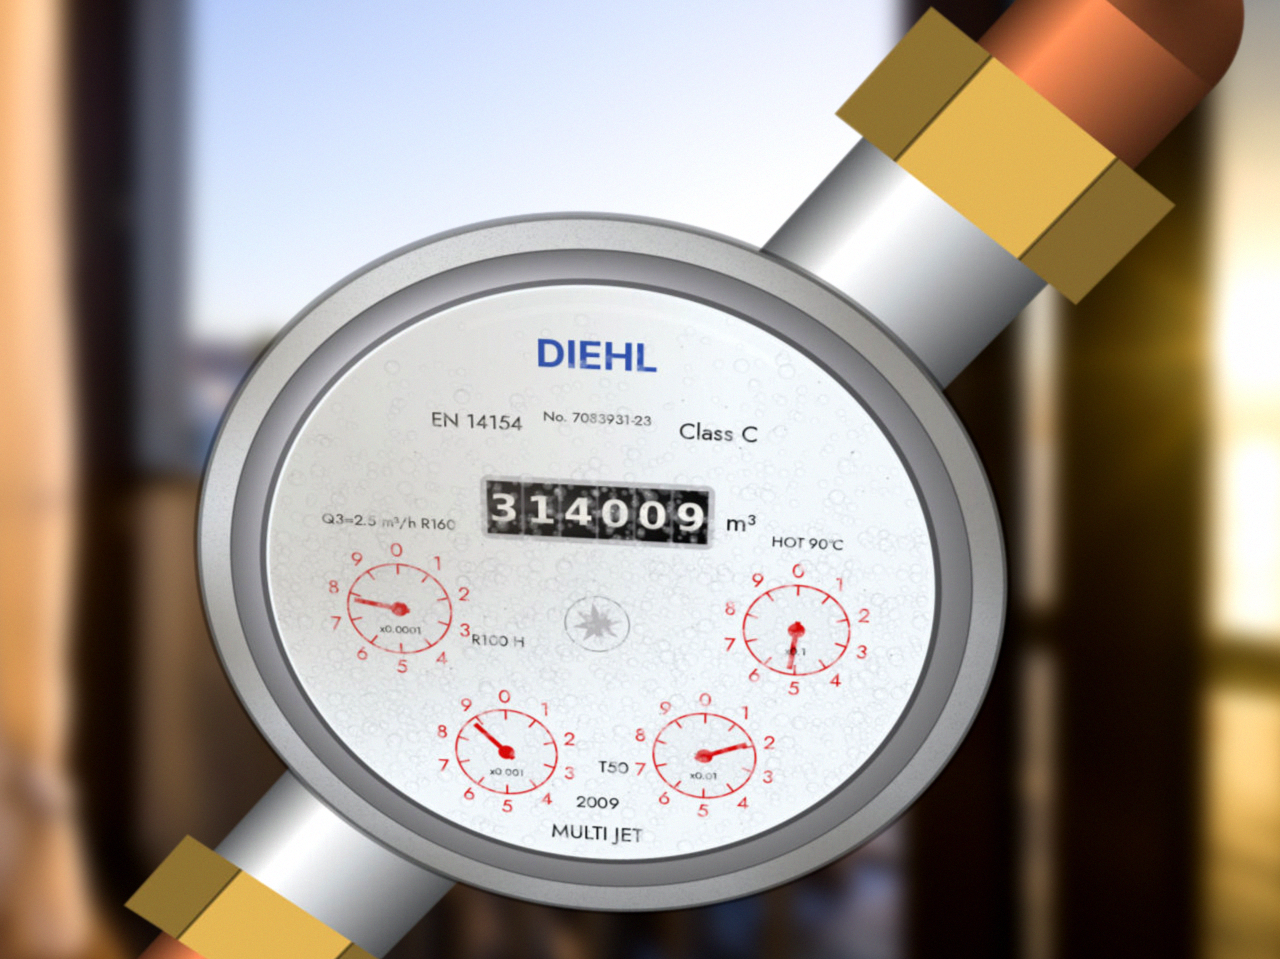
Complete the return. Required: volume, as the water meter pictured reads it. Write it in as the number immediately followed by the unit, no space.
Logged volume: 314009.5187m³
